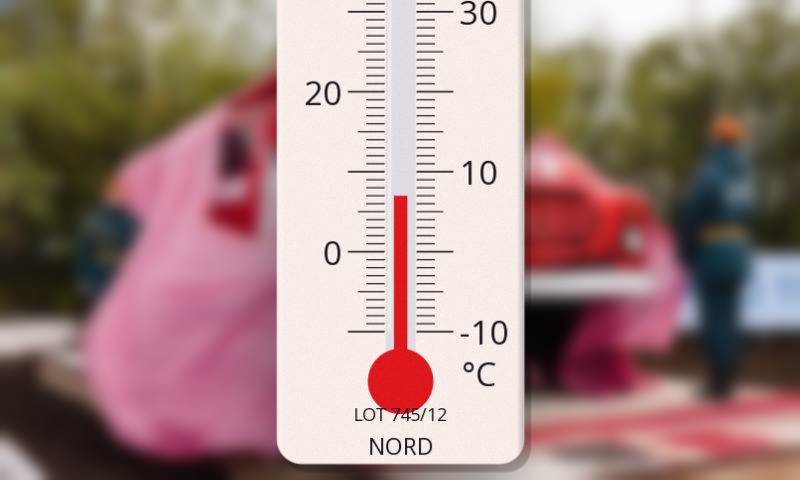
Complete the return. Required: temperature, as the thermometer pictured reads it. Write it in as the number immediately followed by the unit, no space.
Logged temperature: 7°C
